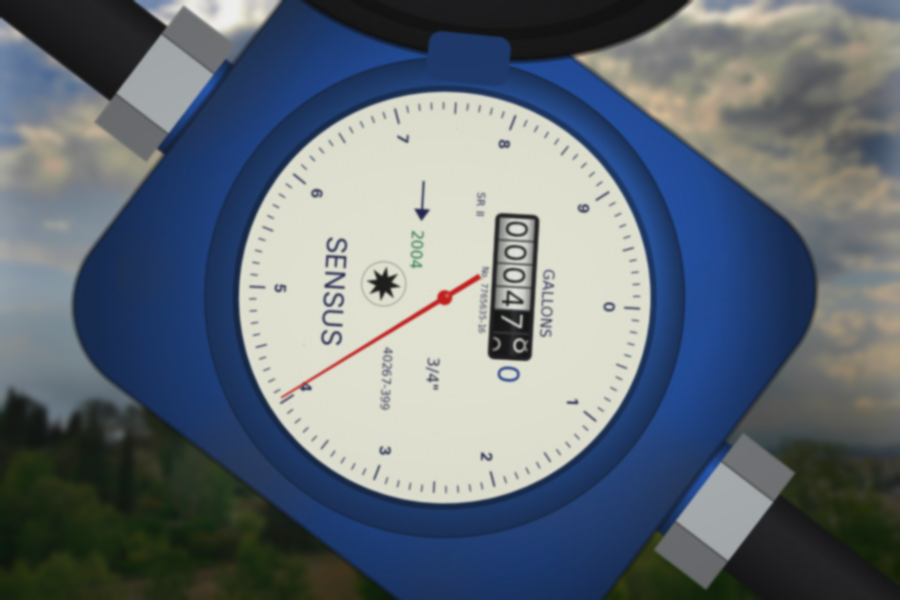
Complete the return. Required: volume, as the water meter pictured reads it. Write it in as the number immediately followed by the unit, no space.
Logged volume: 4784.0gal
